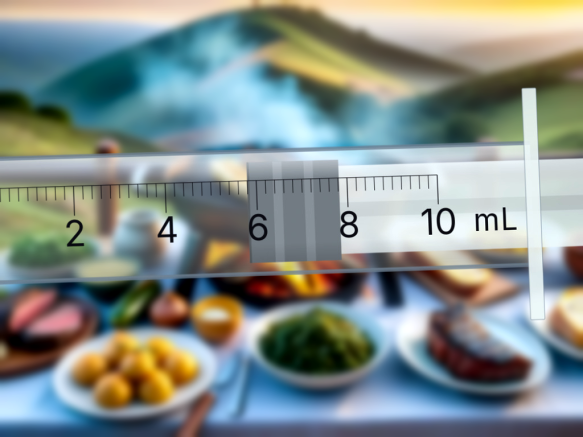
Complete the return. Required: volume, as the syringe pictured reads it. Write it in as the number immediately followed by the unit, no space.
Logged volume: 5.8mL
